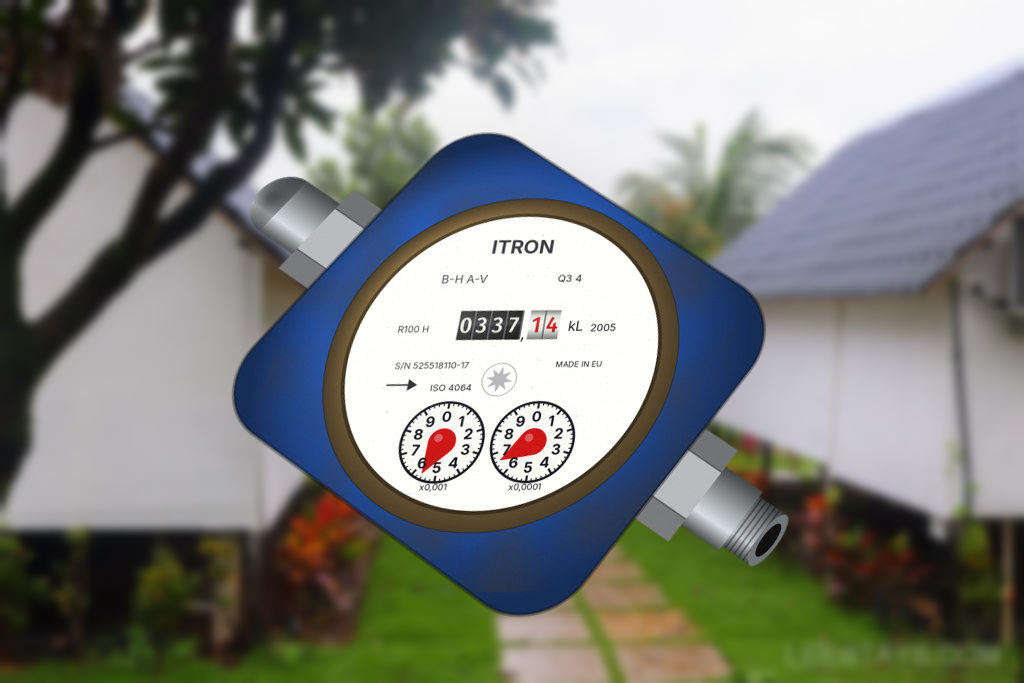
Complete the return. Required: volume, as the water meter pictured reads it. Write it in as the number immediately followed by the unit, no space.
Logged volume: 337.1456kL
